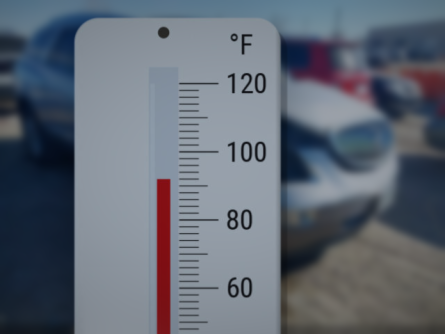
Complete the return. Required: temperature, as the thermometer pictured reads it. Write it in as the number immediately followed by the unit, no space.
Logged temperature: 92°F
